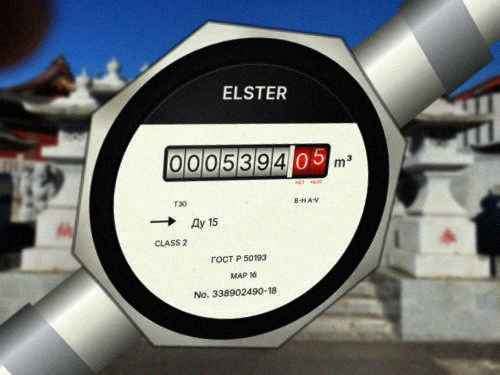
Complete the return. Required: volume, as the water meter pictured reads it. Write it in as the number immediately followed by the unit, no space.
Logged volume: 5394.05m³
